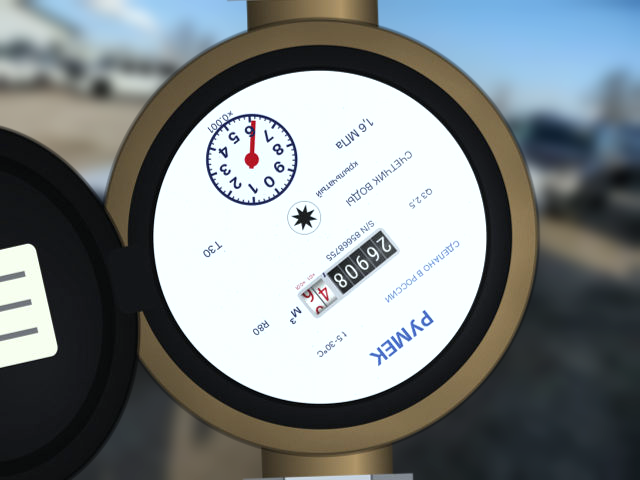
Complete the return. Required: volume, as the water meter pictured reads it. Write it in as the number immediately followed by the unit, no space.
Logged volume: 26908.456m³
